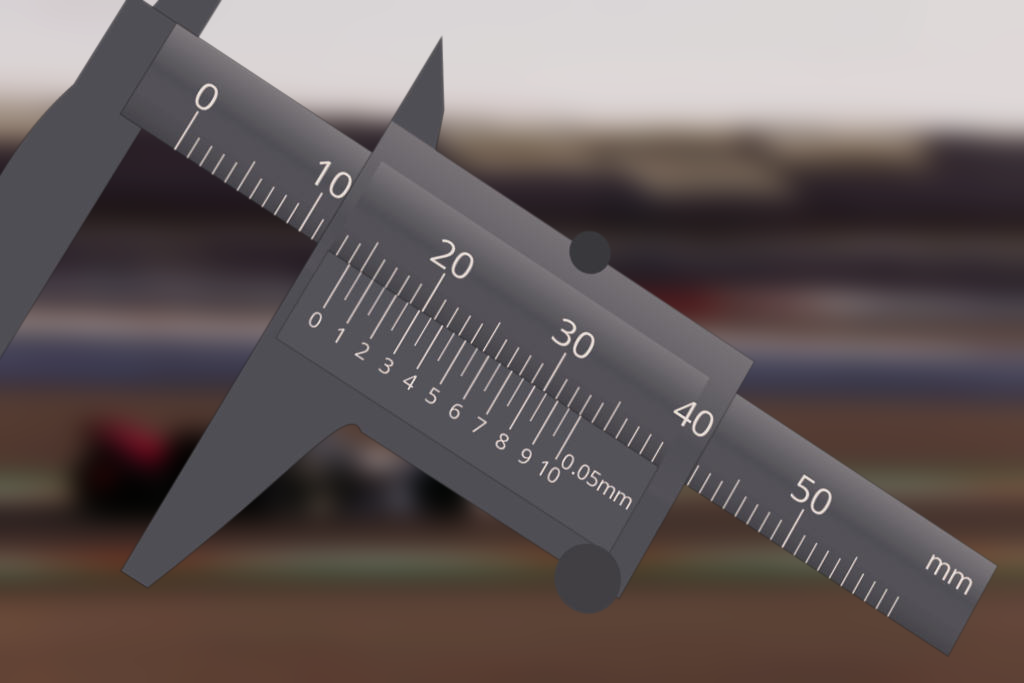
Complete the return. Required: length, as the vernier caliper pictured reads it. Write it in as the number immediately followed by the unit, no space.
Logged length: 14.1mm
